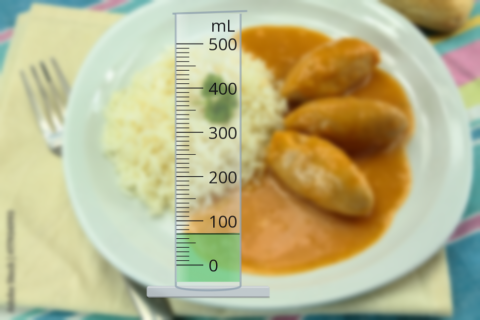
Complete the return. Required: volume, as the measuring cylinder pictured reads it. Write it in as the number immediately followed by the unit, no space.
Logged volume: 70mL
